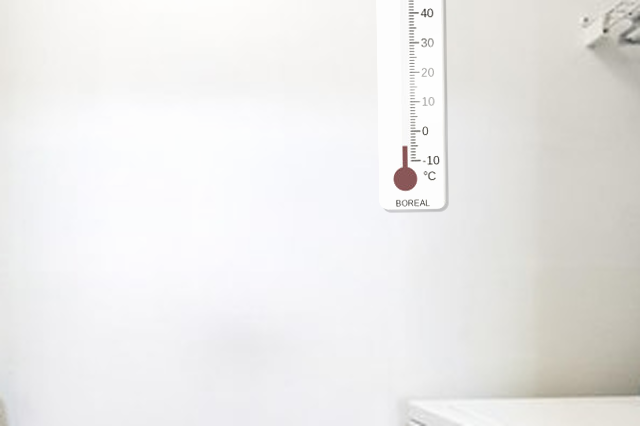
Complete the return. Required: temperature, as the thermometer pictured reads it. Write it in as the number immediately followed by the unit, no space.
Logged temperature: -5°C
